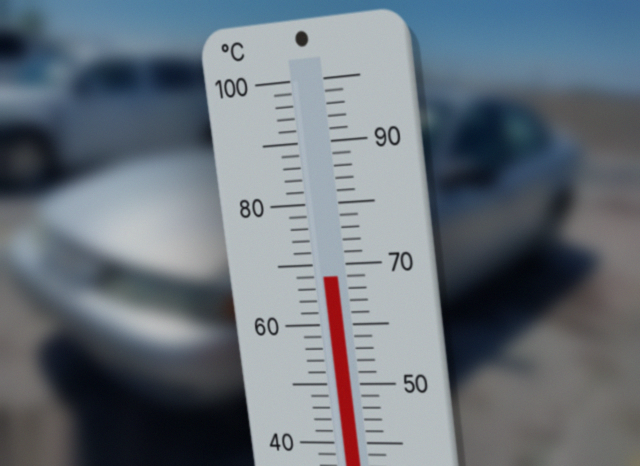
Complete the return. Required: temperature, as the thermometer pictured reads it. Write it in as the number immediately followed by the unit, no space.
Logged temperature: 68°C
